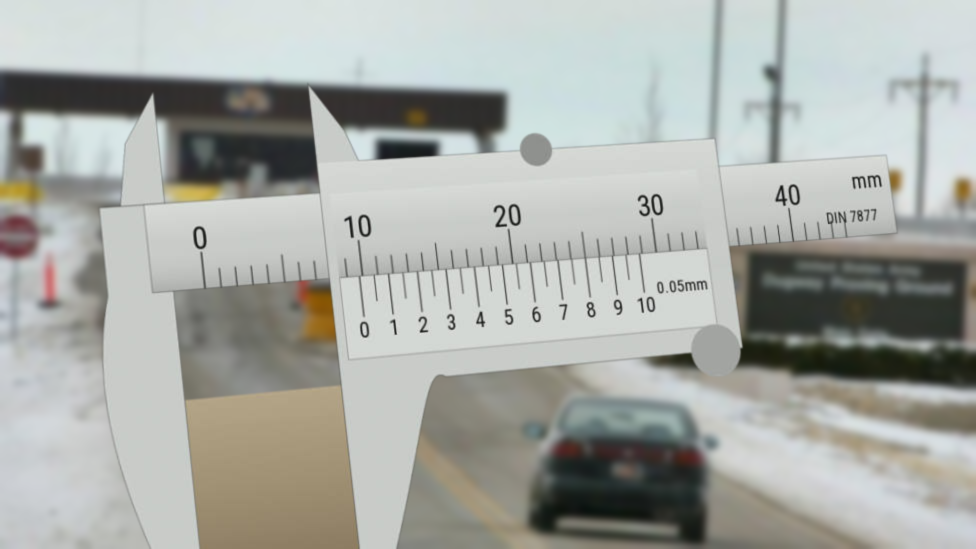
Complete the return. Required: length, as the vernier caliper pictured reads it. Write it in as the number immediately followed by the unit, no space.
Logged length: 9.8mm
